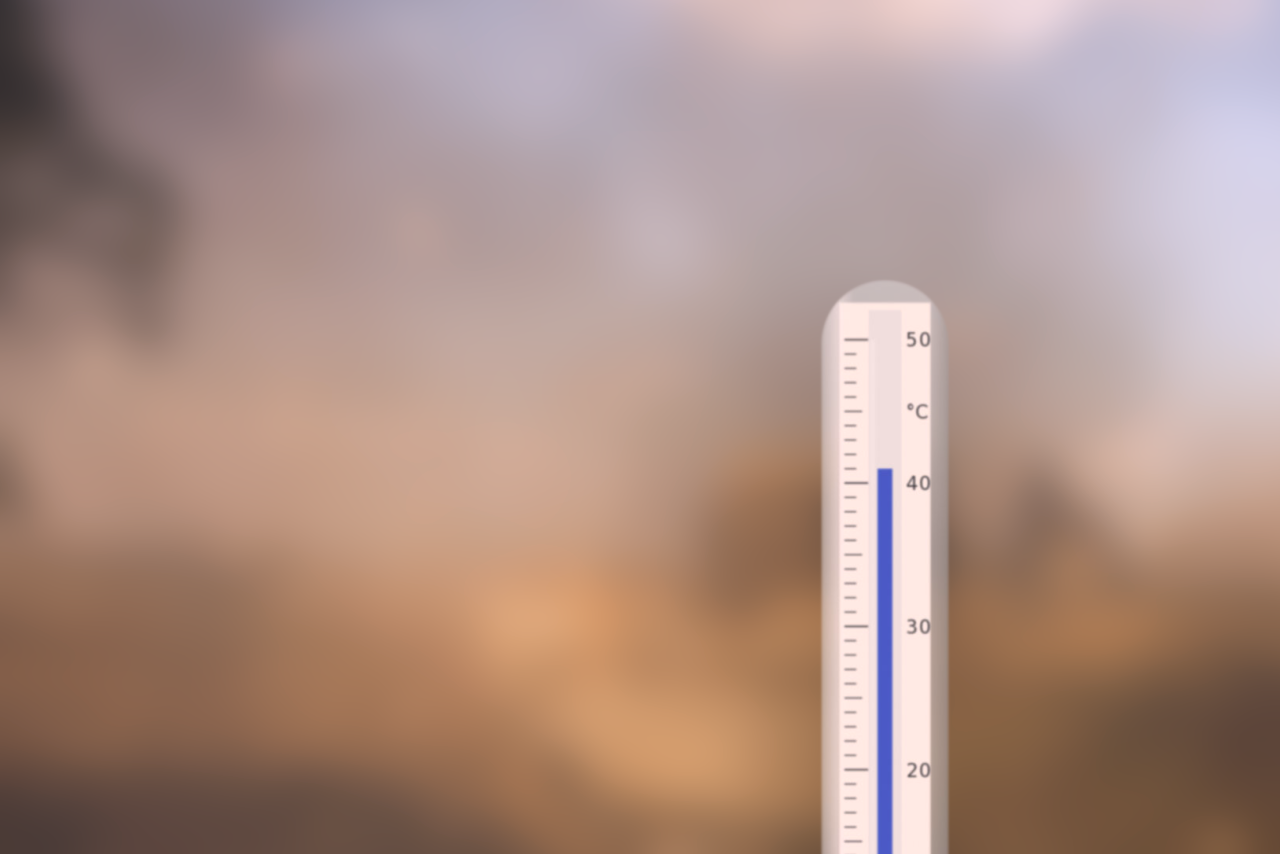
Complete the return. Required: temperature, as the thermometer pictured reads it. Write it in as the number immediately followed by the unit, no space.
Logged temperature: 41°C
